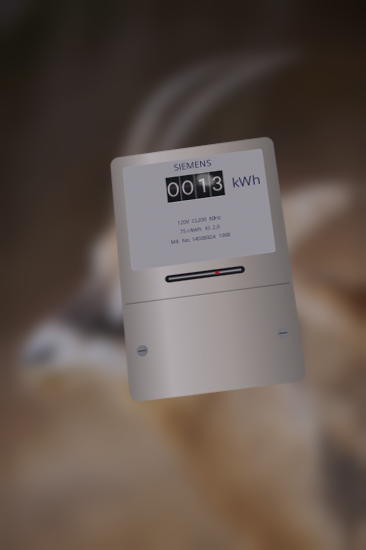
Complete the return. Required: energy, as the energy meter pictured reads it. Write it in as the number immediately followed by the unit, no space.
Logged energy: 13kWh
